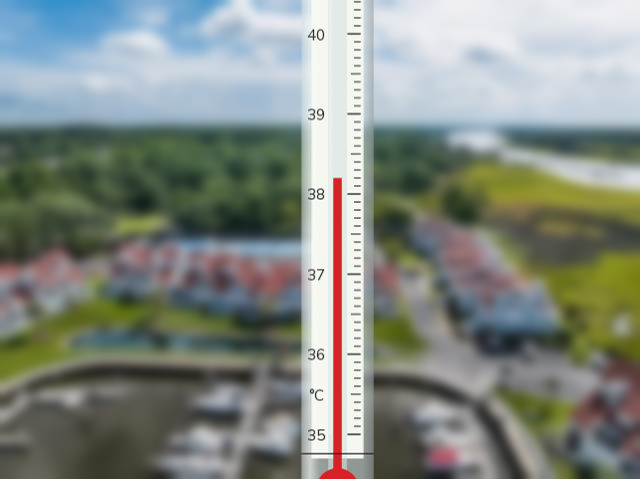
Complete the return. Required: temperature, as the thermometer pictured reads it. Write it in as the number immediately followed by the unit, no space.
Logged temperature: 38.2°C
